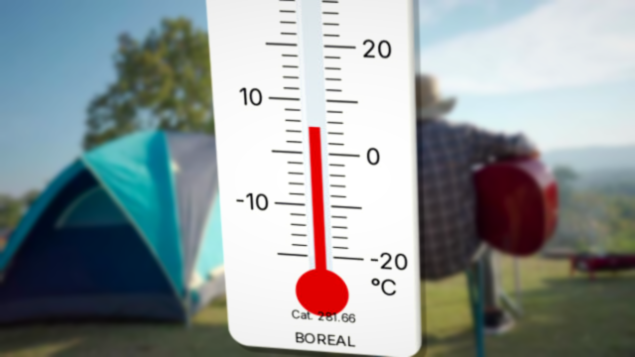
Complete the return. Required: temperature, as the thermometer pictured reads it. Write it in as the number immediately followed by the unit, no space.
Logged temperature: 5°C
